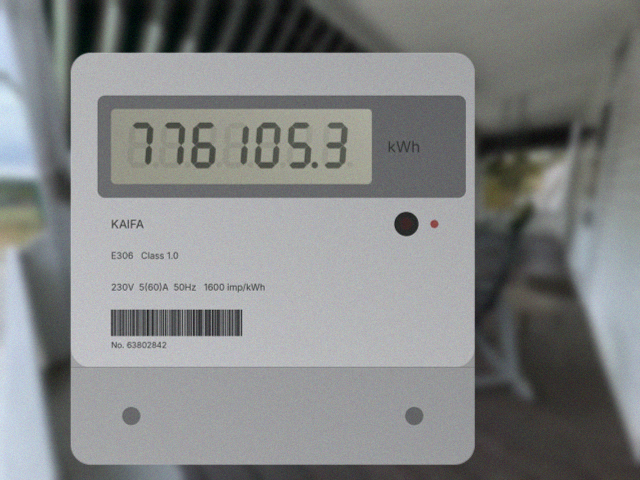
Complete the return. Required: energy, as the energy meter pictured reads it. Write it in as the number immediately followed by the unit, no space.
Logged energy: 776105.3kWh
